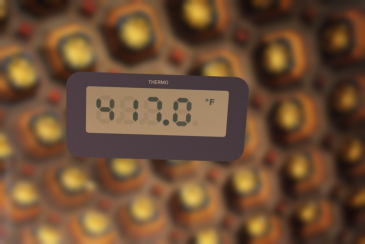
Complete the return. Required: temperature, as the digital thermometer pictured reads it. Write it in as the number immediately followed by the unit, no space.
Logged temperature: 417.0°F
